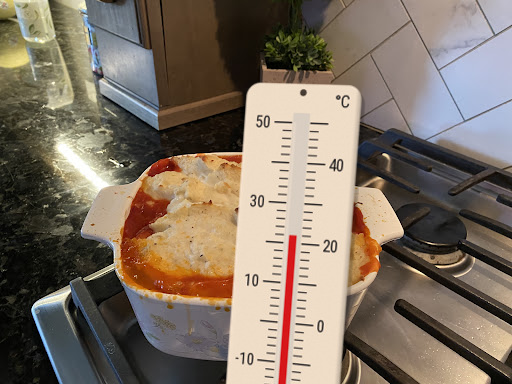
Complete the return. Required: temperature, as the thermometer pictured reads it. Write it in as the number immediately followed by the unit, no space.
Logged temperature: 22°C
